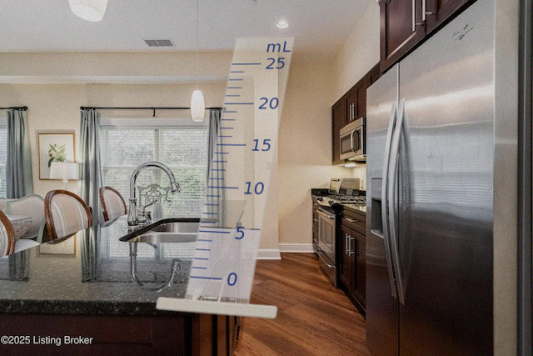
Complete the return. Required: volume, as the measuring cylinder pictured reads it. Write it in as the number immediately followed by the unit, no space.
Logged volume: 5.5mL
